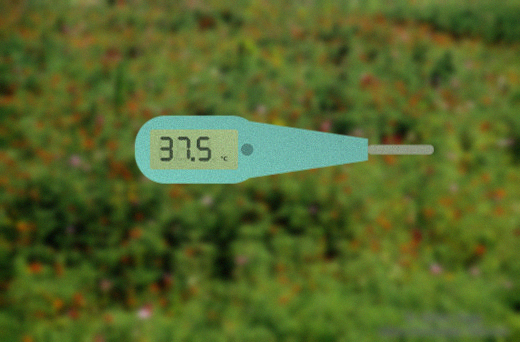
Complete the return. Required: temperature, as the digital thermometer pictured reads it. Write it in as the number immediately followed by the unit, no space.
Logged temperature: 37.5°C
